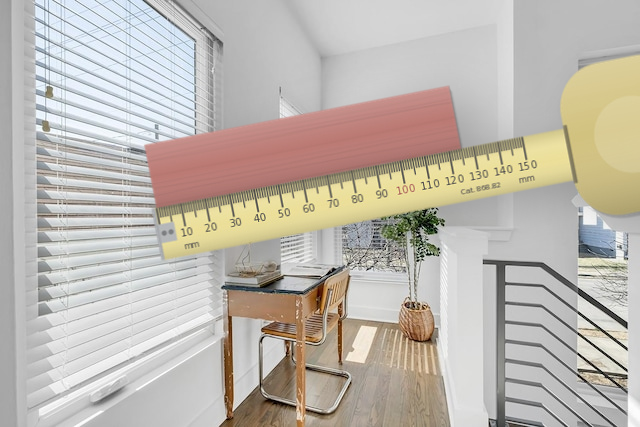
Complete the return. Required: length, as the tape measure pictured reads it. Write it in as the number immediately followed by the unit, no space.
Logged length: 125mm
